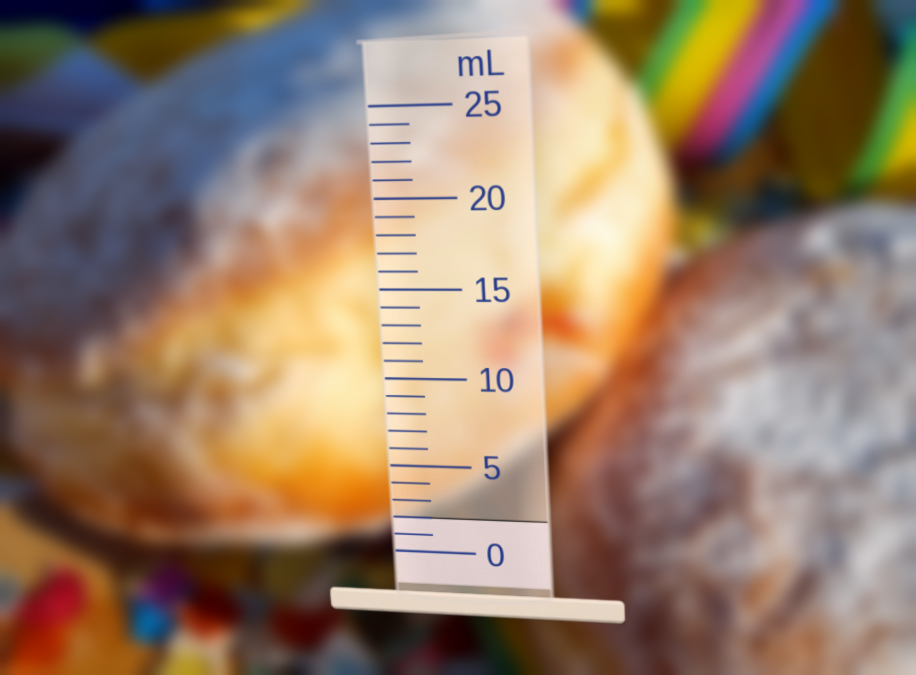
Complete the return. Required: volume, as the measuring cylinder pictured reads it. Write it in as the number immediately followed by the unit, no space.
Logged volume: 2mL
